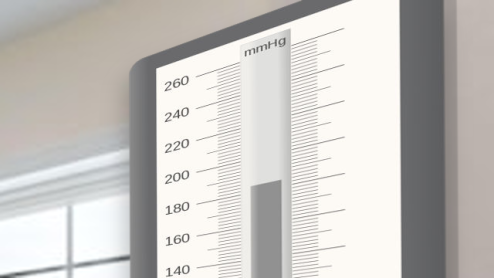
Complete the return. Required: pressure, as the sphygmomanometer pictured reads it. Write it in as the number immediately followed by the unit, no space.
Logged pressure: 184mmHg
